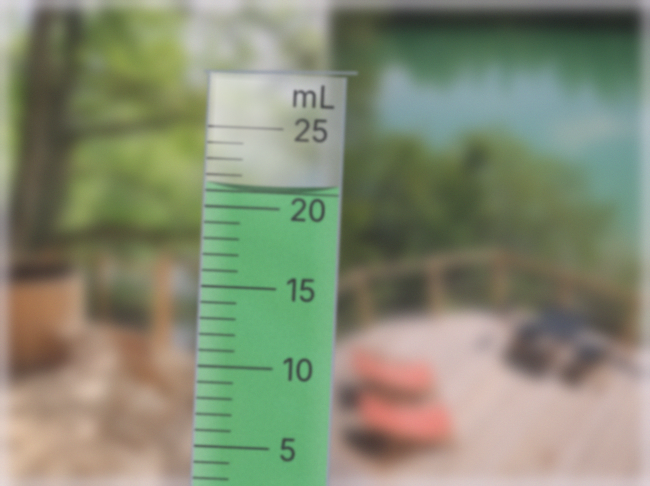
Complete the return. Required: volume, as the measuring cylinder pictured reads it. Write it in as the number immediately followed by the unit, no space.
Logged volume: 21mL
